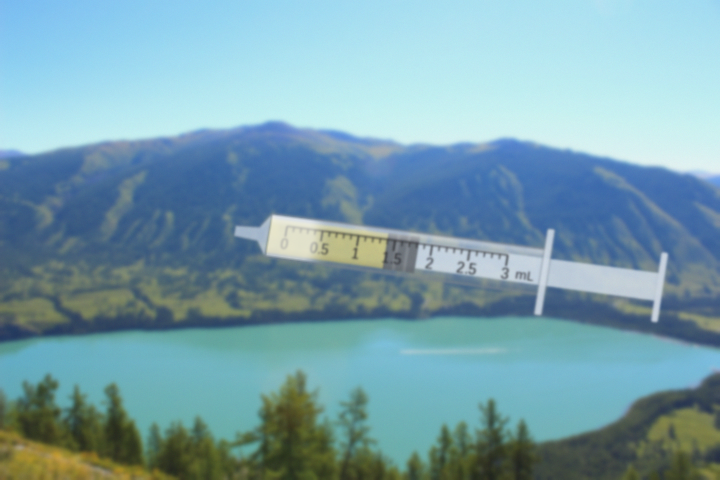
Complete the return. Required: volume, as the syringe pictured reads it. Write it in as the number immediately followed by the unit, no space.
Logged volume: 1.4mL
